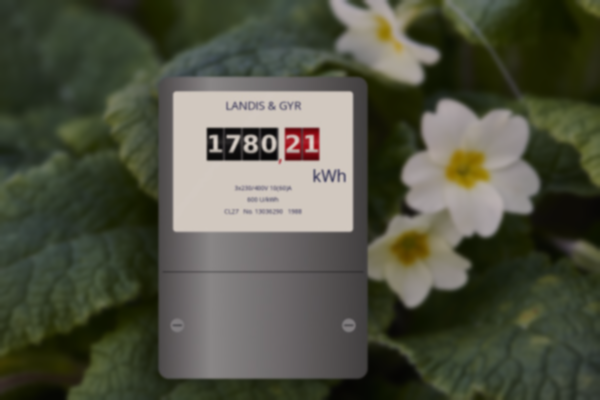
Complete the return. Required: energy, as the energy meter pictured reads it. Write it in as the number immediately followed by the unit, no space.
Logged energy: 1780.21kWh
